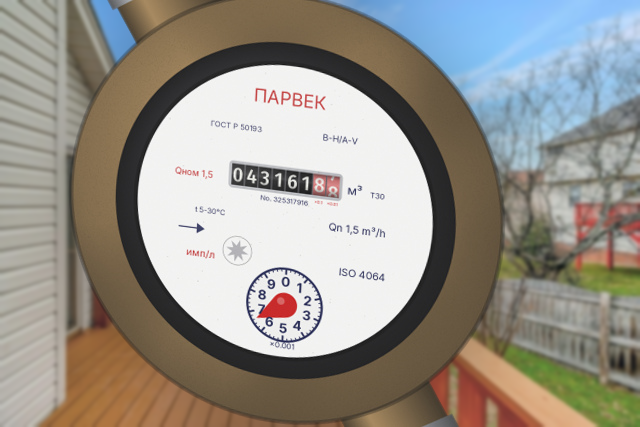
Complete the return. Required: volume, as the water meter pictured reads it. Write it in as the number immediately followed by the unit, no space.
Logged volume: 43161.876m³
